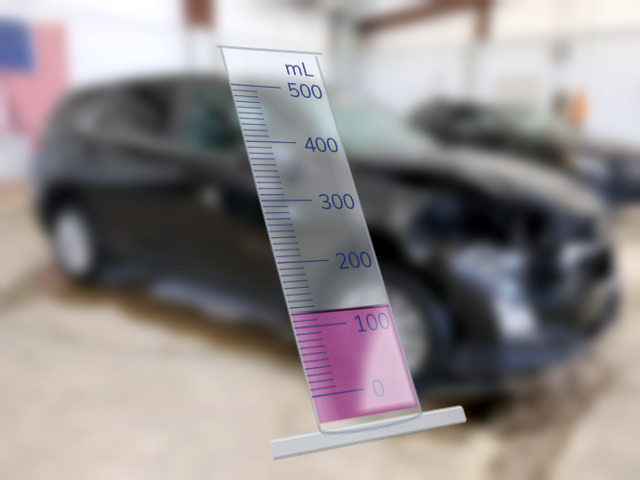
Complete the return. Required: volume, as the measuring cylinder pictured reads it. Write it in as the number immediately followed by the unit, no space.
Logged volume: 120mL
